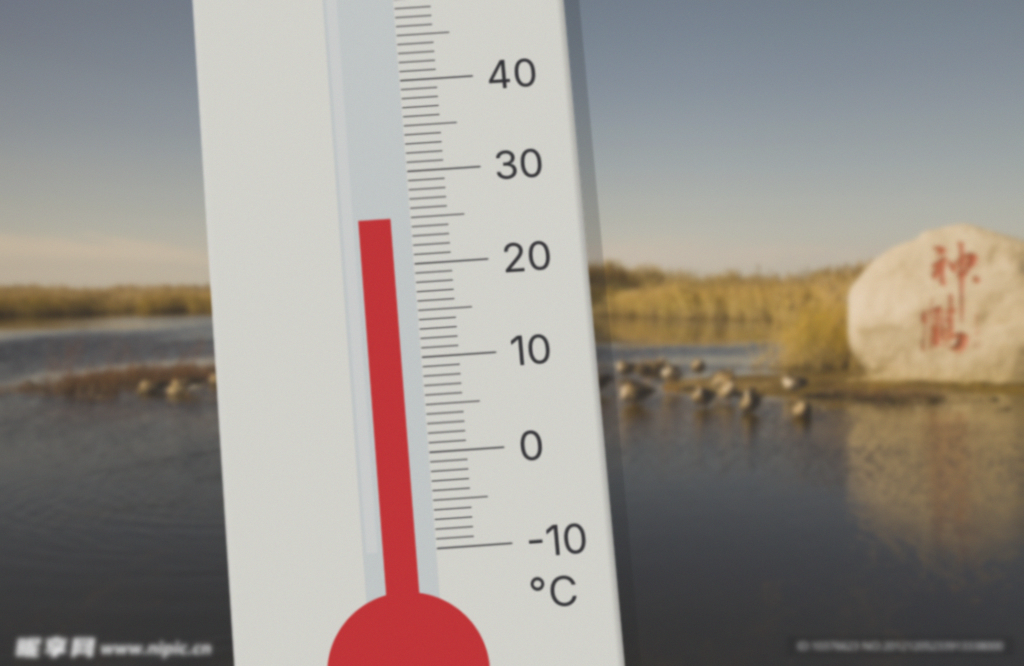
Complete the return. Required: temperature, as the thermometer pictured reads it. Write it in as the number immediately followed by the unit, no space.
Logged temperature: 25°C
